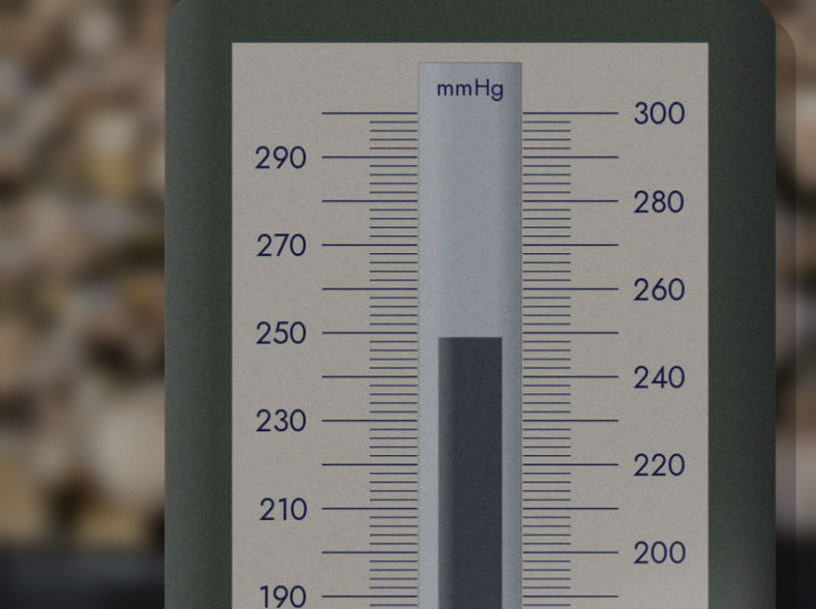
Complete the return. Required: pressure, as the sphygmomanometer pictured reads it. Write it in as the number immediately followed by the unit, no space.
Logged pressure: 249mmHg
